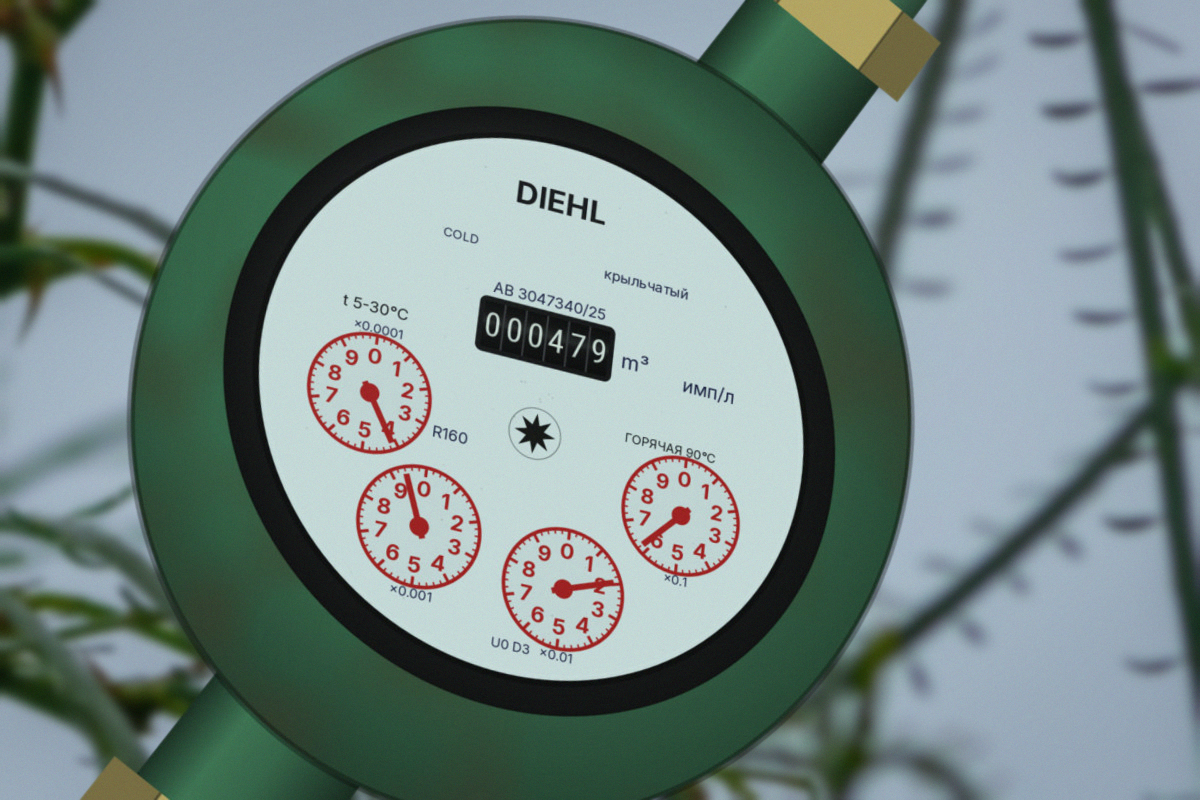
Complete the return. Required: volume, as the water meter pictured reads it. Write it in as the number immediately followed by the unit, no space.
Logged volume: 479.6194m³
